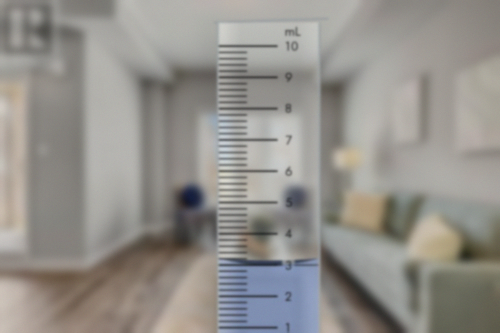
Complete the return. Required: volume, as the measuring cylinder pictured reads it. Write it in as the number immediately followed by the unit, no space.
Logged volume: 3mL
